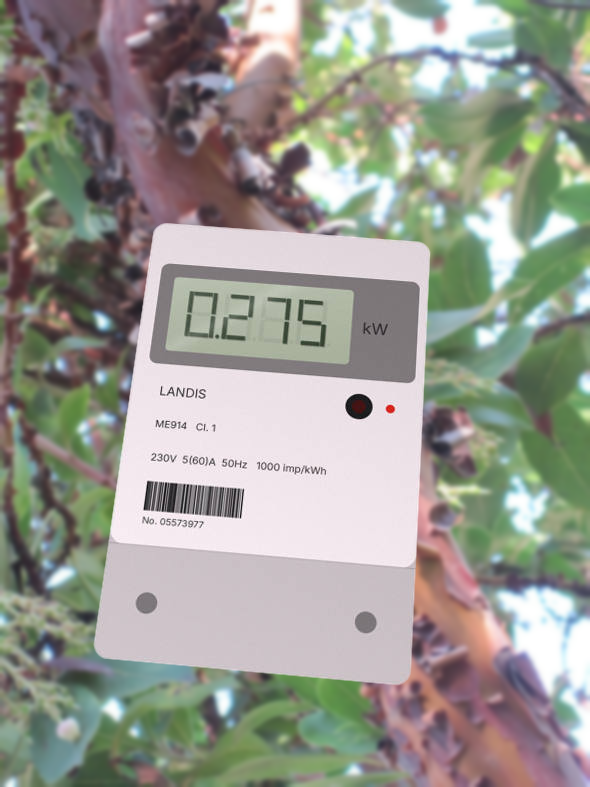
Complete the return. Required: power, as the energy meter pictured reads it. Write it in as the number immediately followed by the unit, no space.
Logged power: 0.275kW
